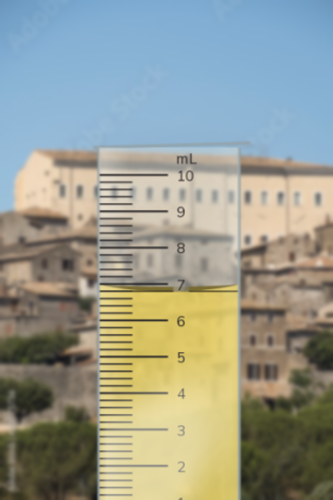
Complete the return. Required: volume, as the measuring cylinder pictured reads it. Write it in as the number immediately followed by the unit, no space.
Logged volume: 6.8mL
